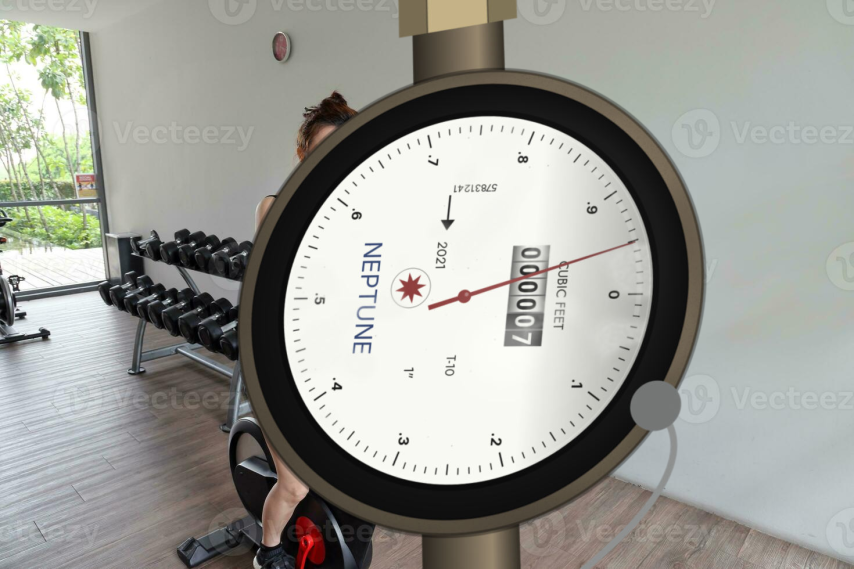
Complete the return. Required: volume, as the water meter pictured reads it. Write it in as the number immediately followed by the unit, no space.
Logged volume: 6.95ft³
